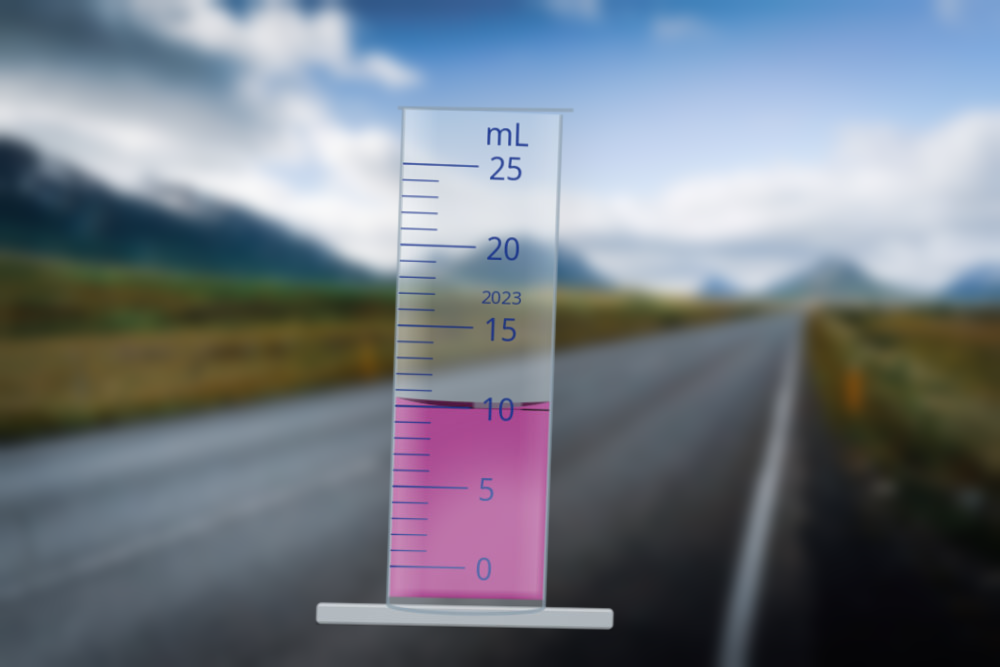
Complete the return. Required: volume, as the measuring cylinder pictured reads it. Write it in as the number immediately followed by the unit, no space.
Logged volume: 10mL
